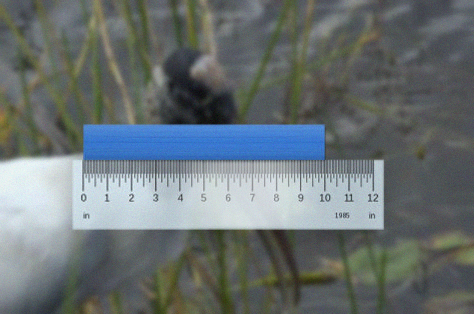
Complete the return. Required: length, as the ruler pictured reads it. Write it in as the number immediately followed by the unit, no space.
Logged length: 10in
